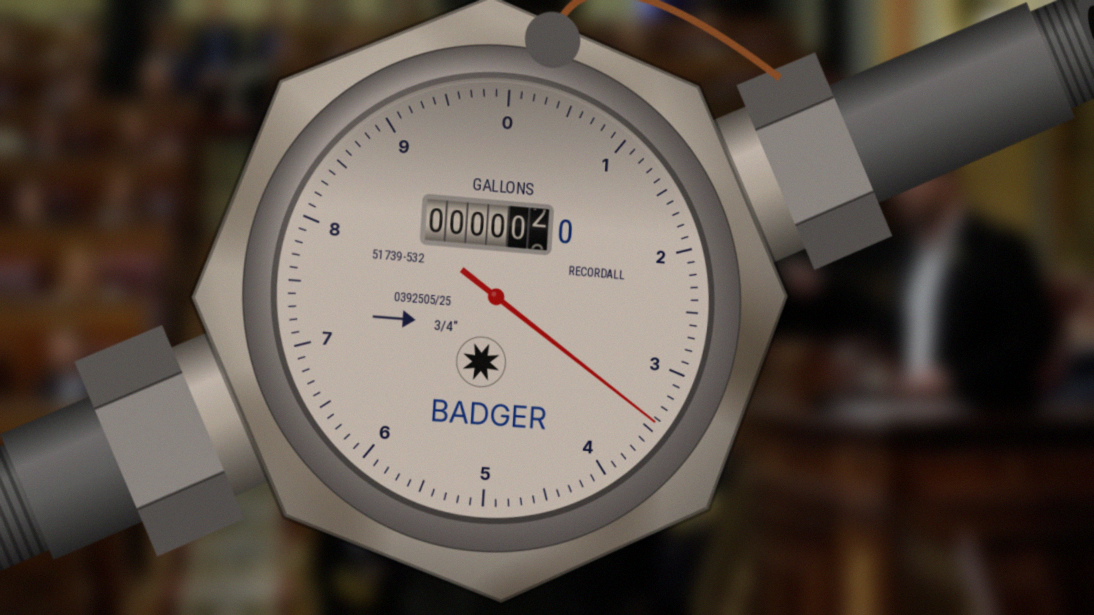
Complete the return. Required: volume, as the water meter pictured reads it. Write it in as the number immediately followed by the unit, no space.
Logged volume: 23.4gal
